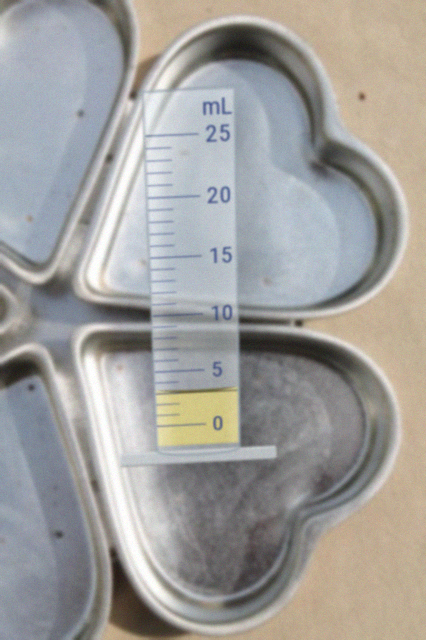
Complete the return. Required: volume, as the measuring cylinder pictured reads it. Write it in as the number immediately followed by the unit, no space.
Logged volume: 3mL
